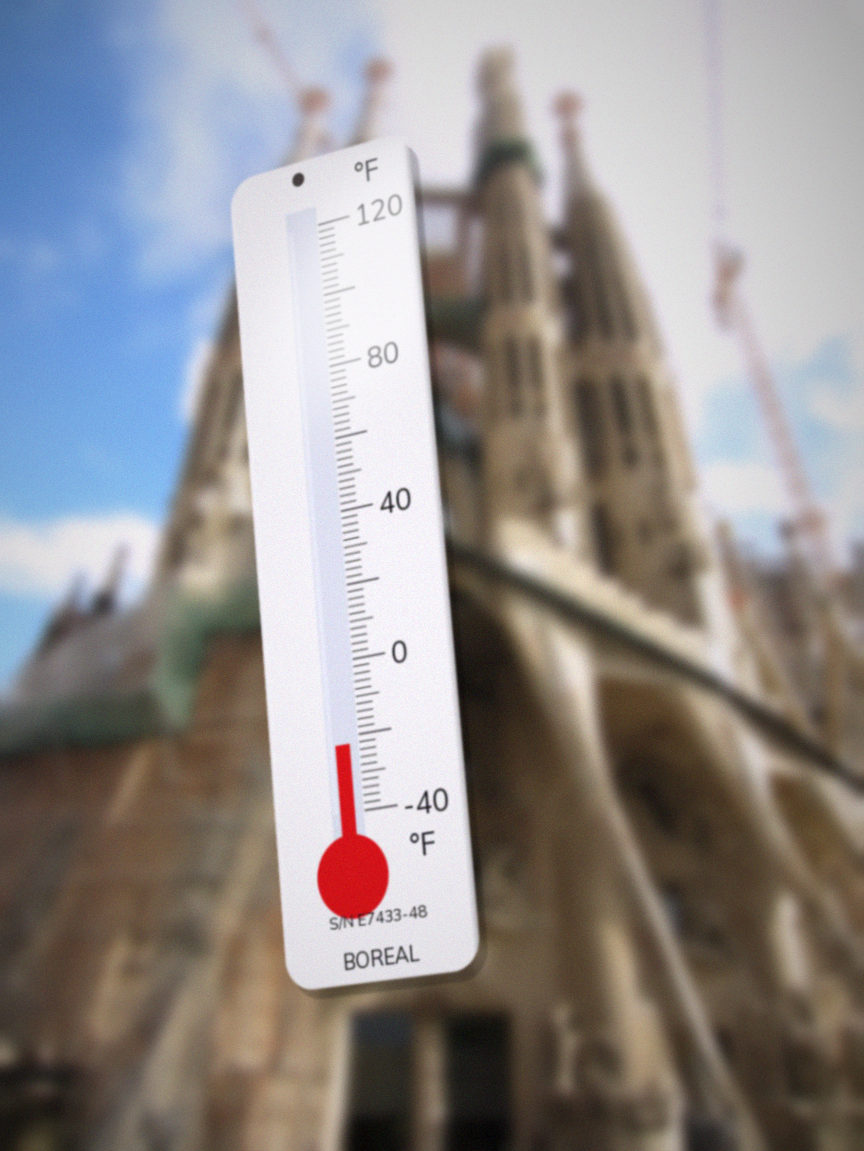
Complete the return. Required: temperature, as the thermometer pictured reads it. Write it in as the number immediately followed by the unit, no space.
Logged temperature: -22°F
